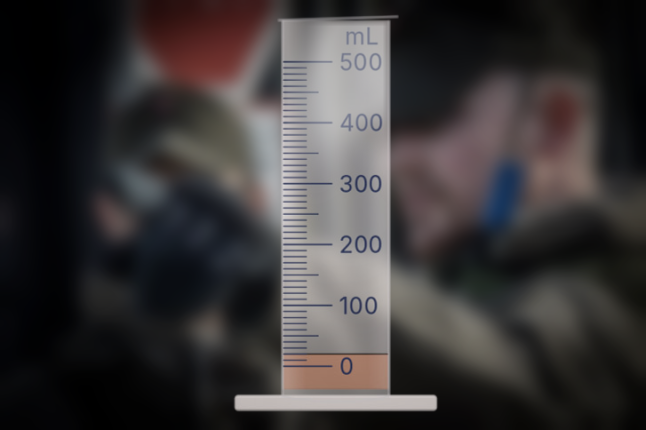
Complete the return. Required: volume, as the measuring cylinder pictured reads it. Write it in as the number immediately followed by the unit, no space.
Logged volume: 20mL
